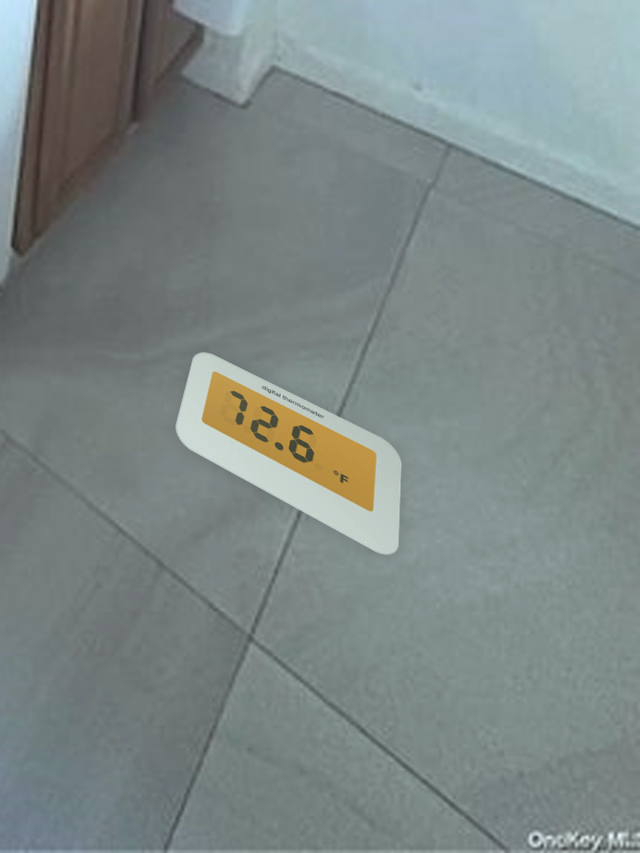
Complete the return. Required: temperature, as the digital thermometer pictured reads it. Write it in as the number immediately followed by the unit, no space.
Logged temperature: 72.6°F
